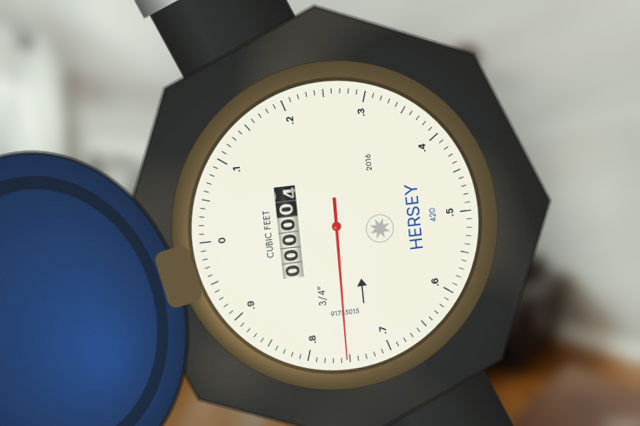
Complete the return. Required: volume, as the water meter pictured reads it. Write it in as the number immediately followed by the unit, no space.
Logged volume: 3.75ft³
